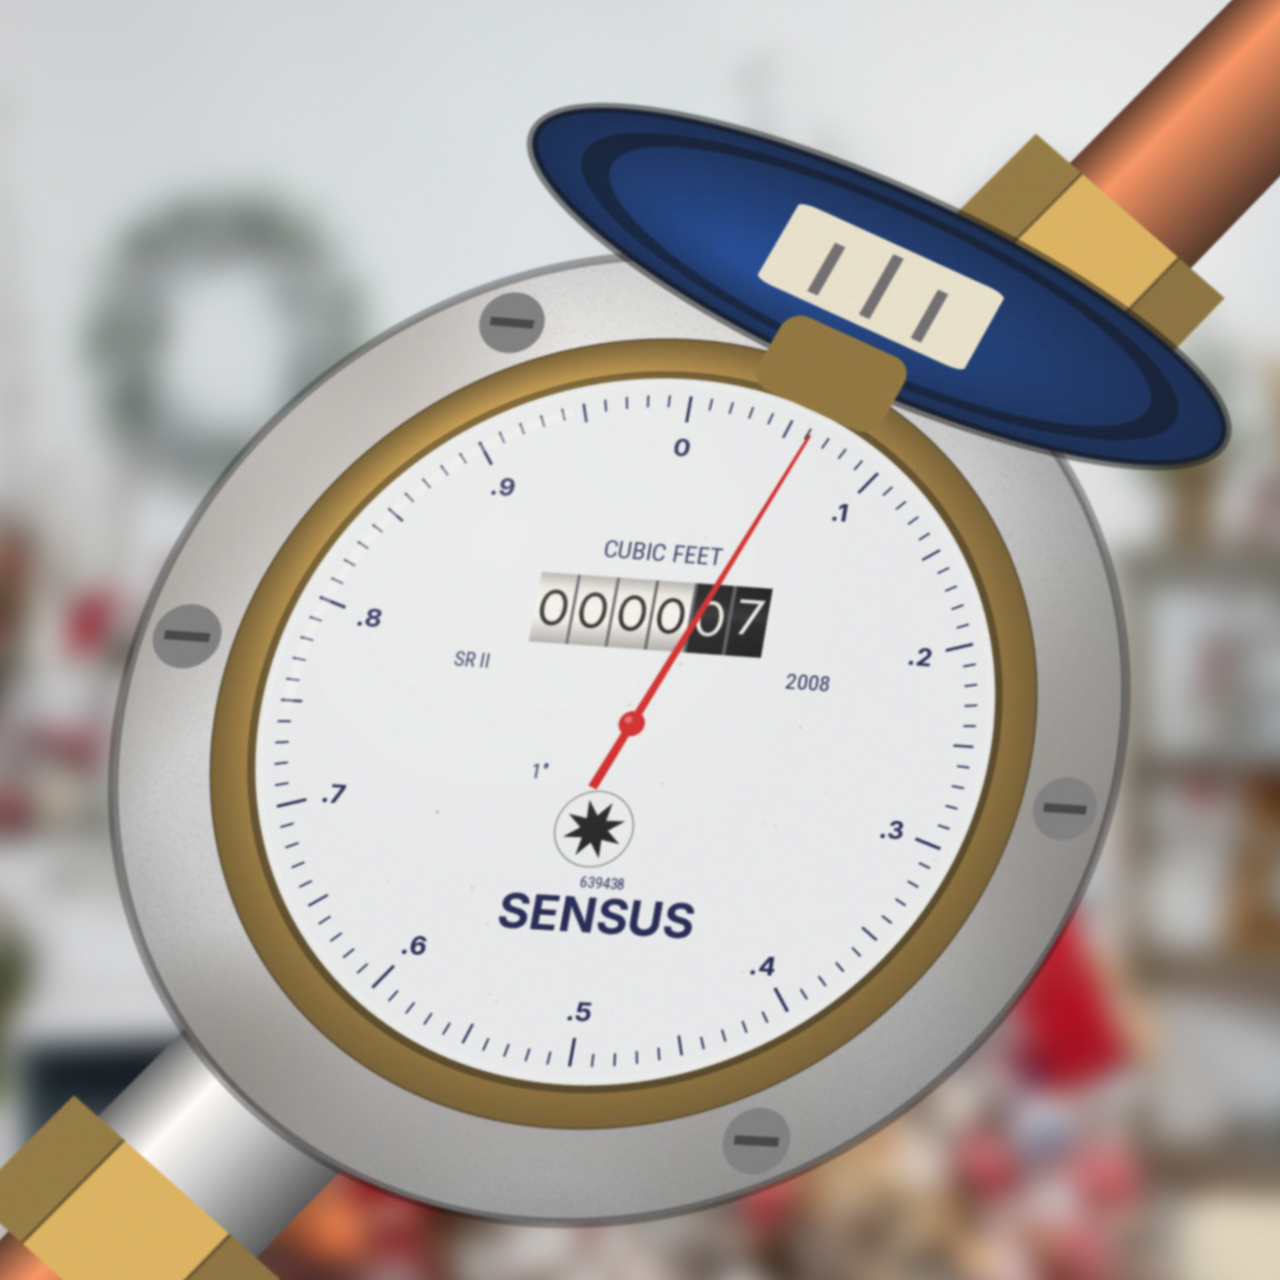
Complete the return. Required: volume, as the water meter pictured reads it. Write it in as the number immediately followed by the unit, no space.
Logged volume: 7.06ft³
